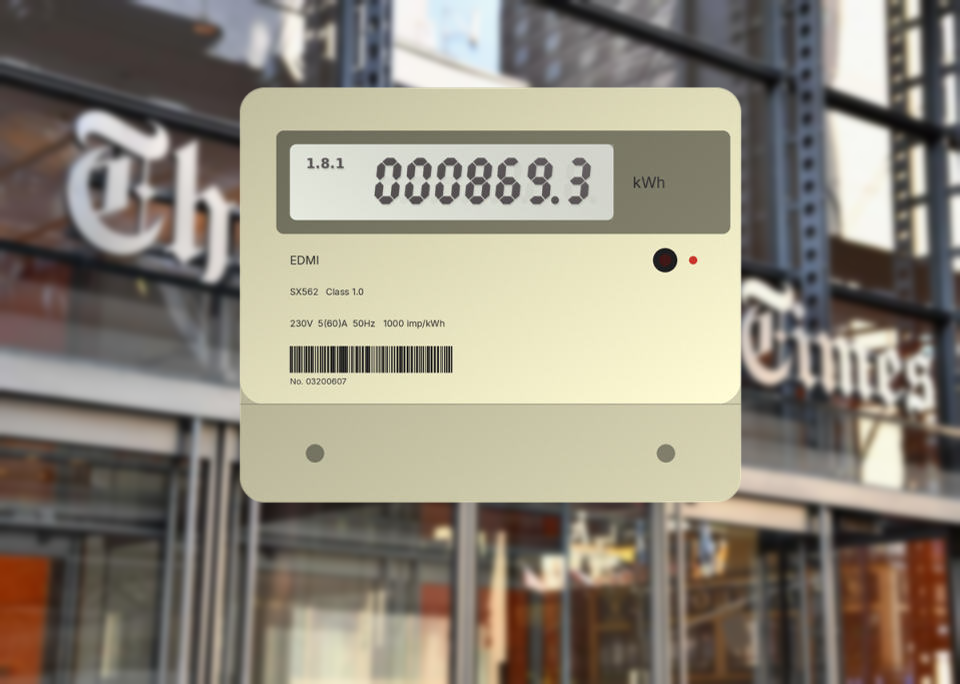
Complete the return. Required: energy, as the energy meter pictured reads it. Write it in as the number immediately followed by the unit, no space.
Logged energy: 869.3kWh
